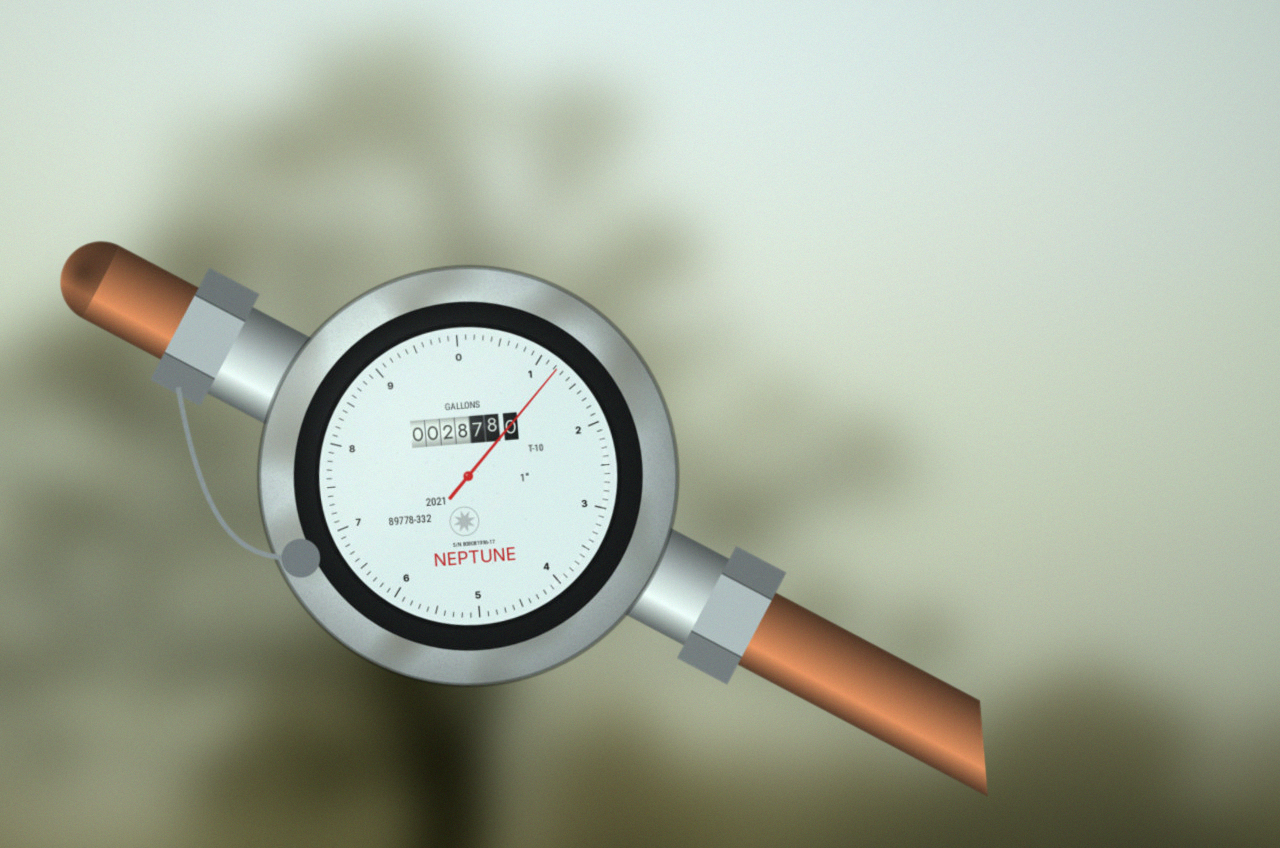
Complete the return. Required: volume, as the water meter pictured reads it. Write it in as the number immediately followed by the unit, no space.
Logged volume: 28781.2gal
